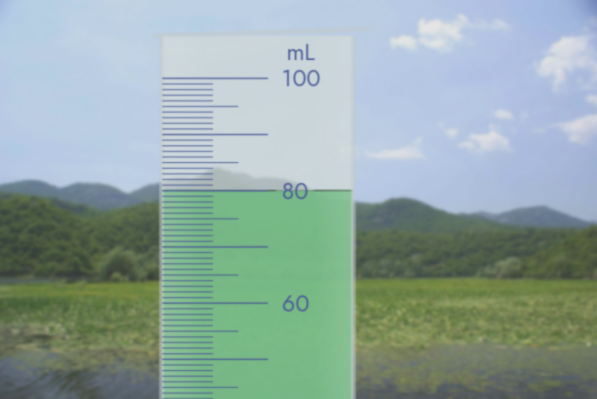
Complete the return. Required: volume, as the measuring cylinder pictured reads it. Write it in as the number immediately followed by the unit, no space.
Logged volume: 80mL
